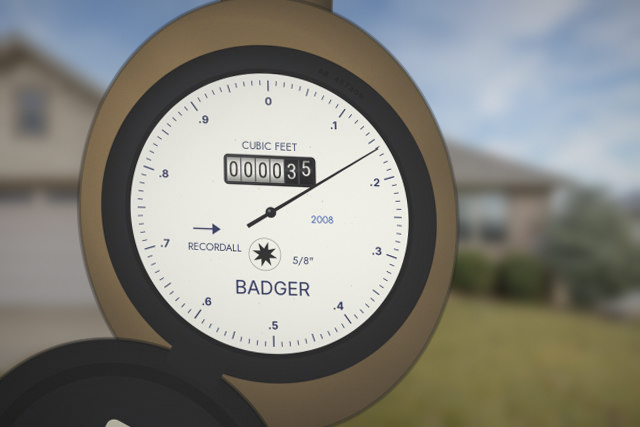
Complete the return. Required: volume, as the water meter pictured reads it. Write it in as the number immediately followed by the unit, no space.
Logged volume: 35.16ft³
